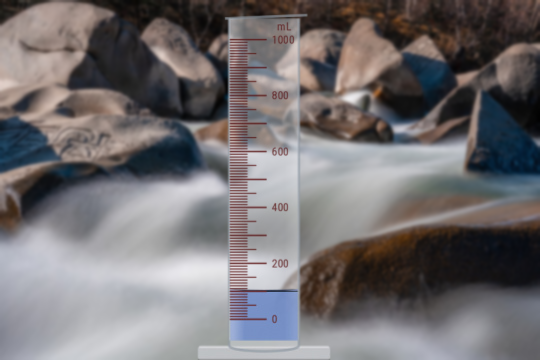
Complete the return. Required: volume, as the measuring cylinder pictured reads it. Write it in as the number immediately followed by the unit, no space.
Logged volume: 100mL
